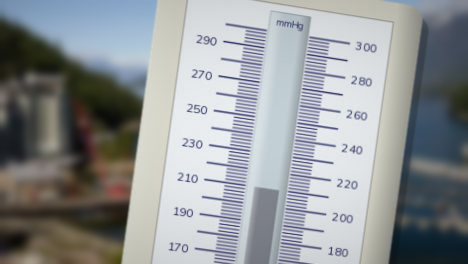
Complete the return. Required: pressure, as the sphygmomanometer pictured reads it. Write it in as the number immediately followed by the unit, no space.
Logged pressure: 210mmHg
